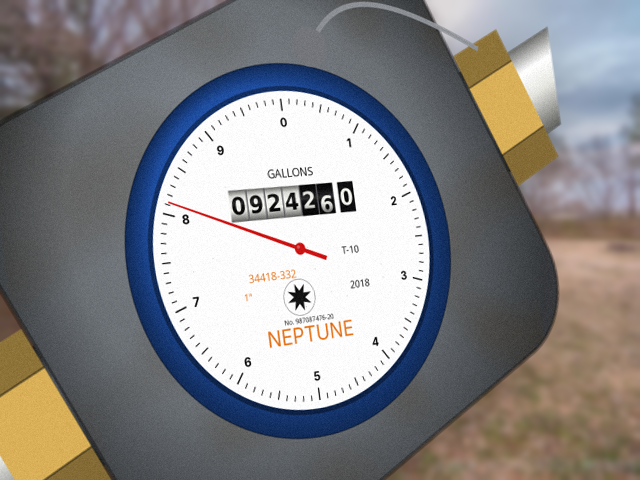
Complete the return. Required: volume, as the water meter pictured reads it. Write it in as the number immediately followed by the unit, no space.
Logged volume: 924258.1gal
